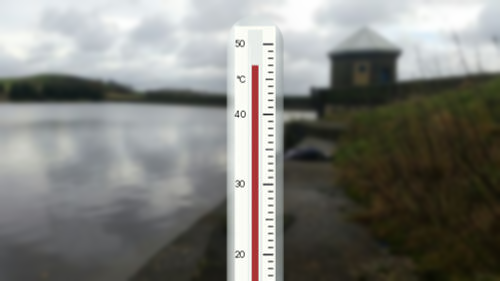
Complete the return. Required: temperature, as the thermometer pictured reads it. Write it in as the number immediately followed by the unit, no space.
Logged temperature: 47°C
